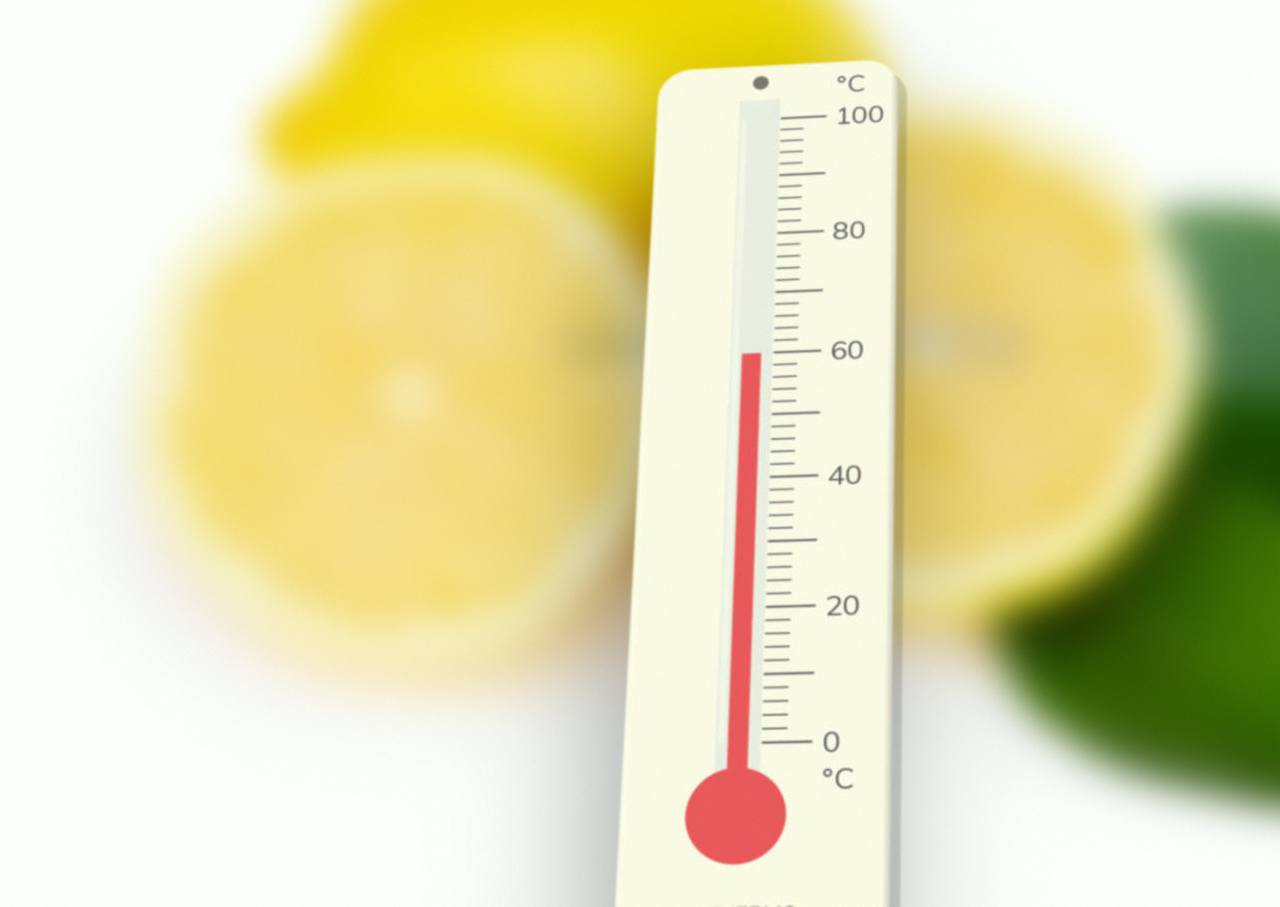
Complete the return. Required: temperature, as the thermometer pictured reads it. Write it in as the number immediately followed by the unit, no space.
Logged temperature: 60°C
